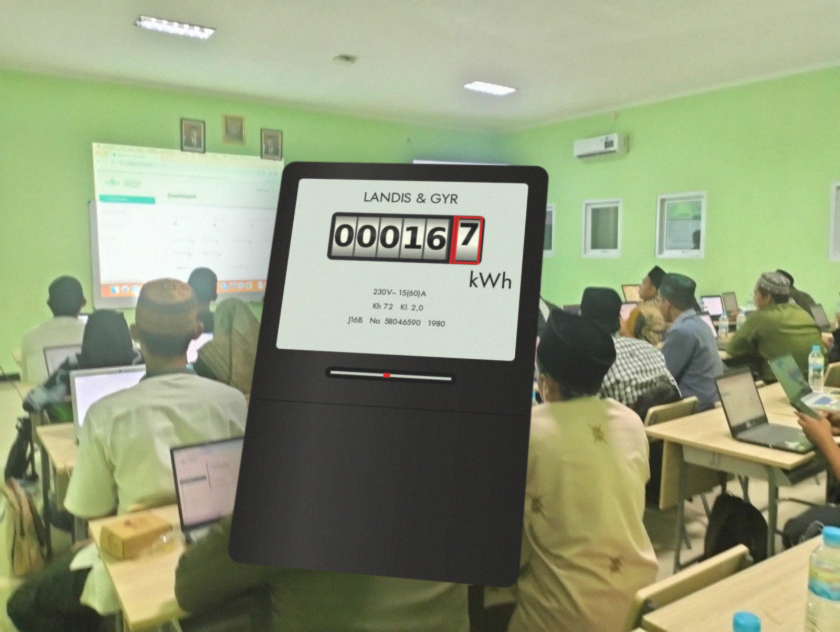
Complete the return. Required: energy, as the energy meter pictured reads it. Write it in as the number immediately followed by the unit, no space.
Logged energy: 16.7kWh
